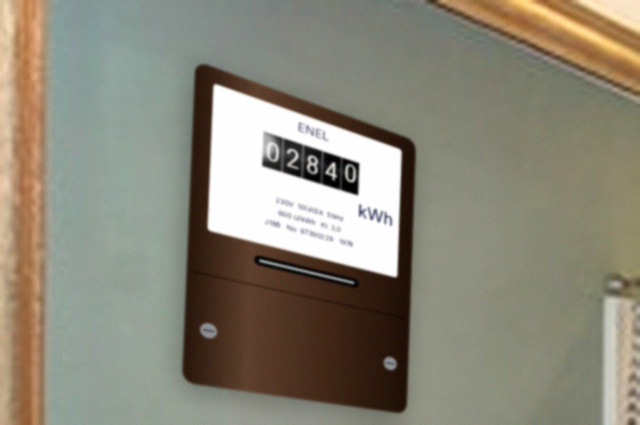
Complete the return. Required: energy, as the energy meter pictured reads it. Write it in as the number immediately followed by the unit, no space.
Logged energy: 2840kWh
